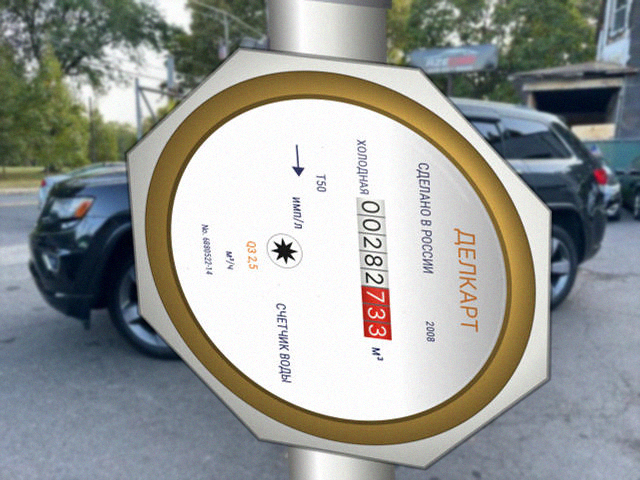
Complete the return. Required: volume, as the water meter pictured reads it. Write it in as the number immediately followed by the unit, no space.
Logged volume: 282.733m³
